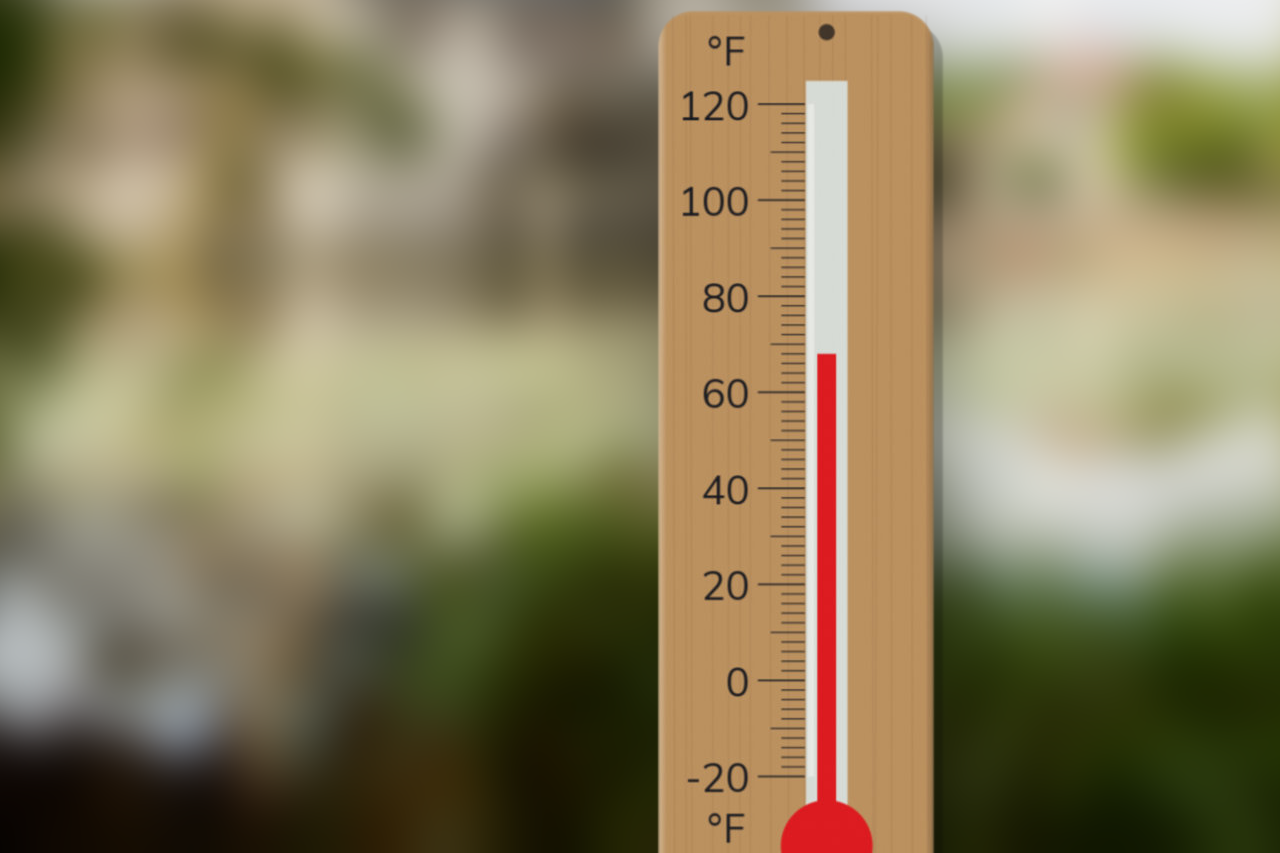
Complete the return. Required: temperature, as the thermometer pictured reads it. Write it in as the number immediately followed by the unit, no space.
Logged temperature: 68°F
